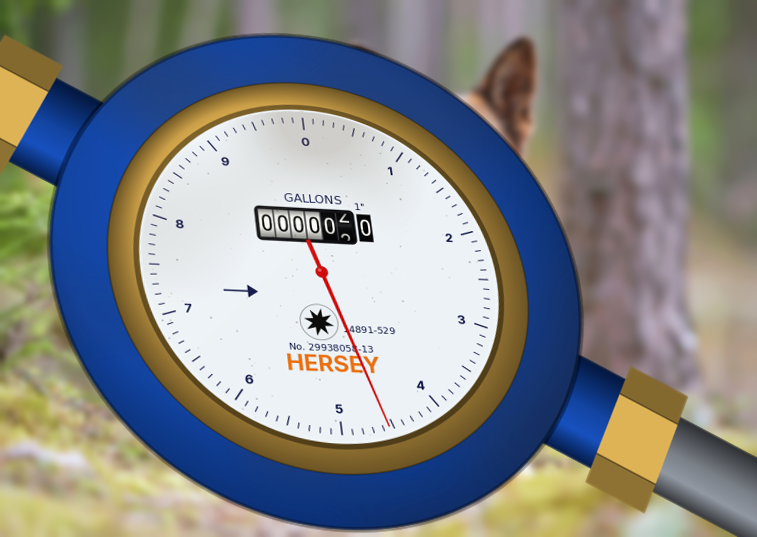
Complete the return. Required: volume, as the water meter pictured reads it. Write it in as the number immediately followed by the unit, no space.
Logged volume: 24.5gal
